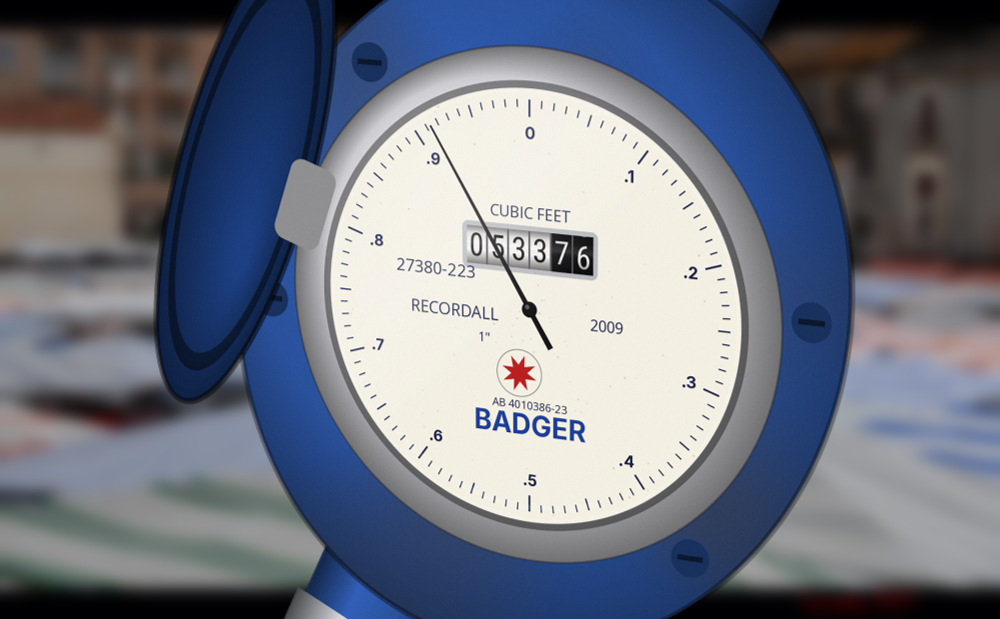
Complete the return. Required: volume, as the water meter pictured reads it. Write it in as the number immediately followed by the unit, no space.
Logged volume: 53375.91ft³
